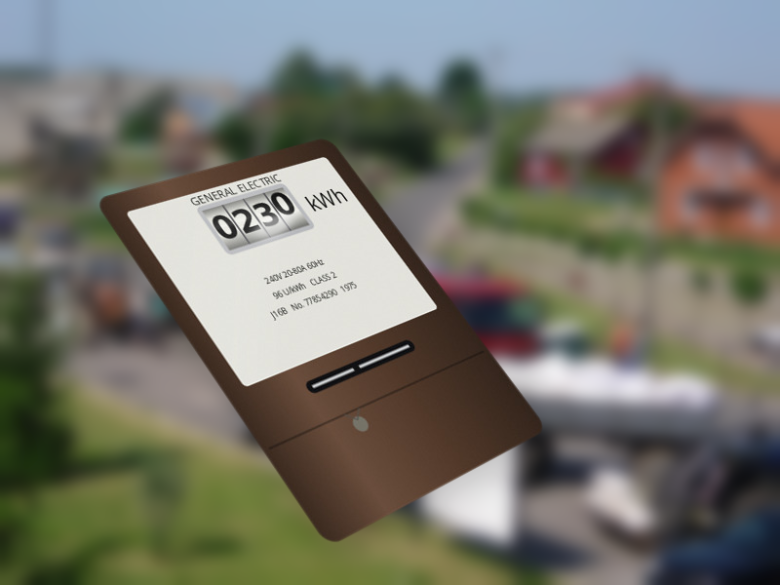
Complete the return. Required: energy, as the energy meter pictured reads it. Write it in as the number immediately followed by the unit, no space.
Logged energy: 230kWh
